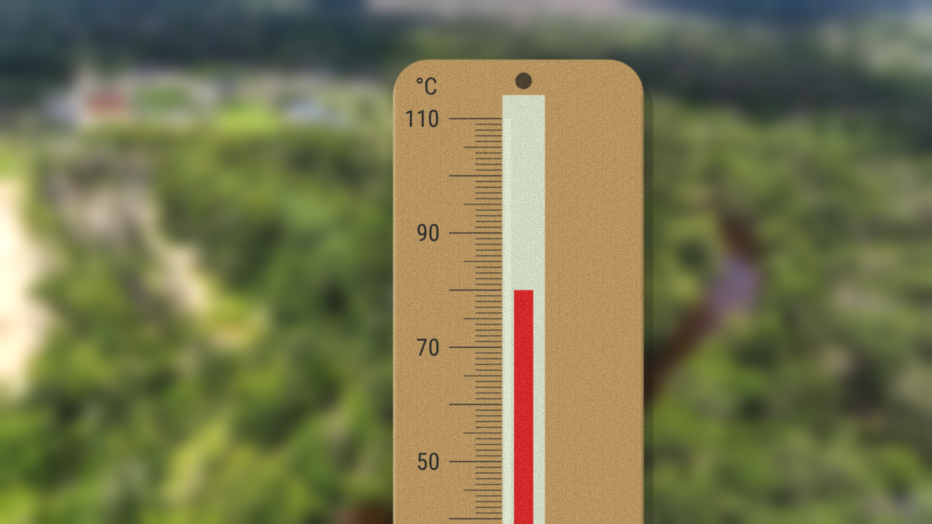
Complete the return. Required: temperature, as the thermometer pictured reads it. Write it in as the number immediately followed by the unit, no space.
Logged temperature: 80°C
